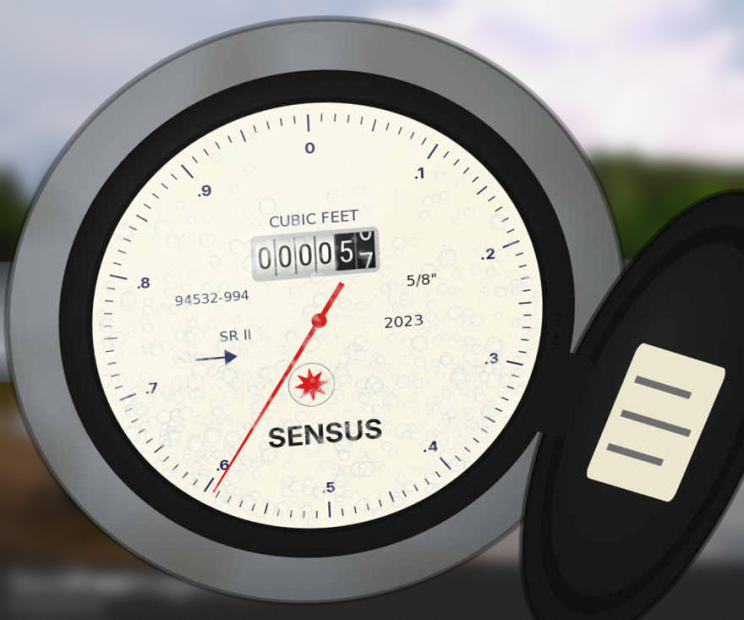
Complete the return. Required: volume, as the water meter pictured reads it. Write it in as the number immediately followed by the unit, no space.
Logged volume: 56.59ft³
